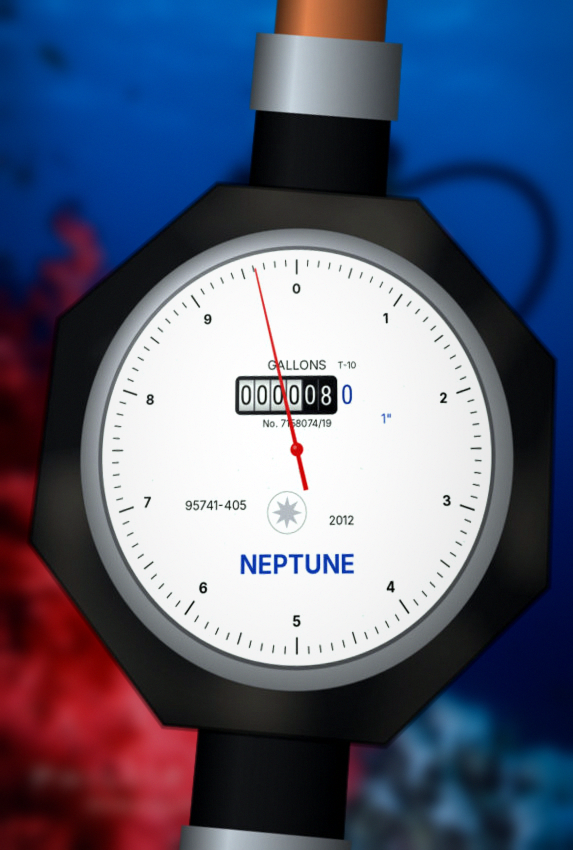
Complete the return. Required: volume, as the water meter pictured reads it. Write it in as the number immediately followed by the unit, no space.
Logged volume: 79.6gal
